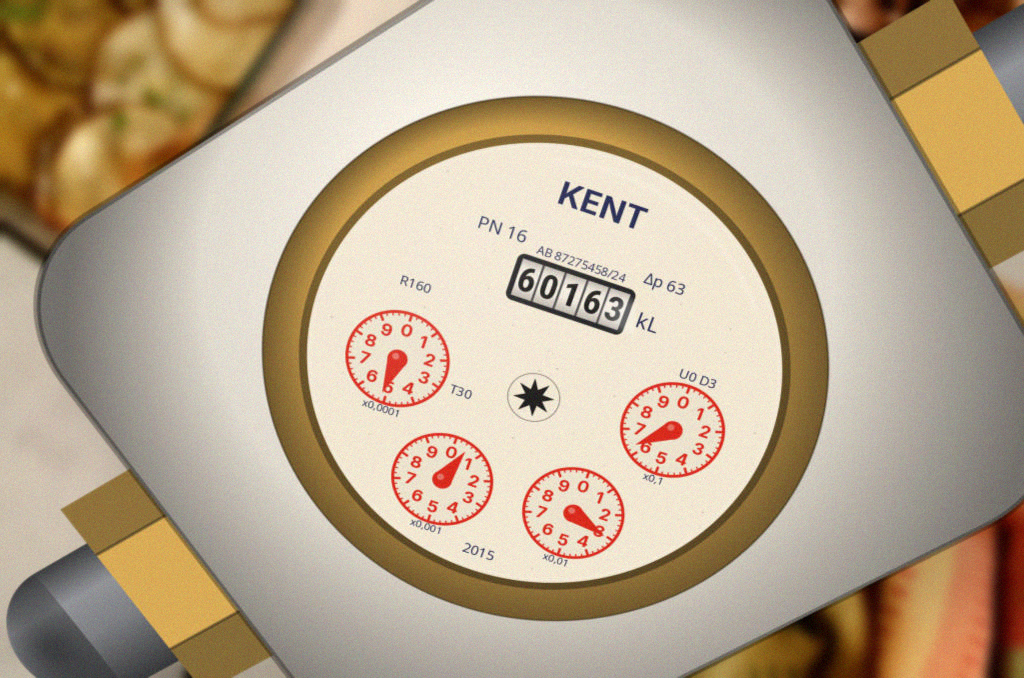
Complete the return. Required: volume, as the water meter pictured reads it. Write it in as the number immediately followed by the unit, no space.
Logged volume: 60163.6305kL
